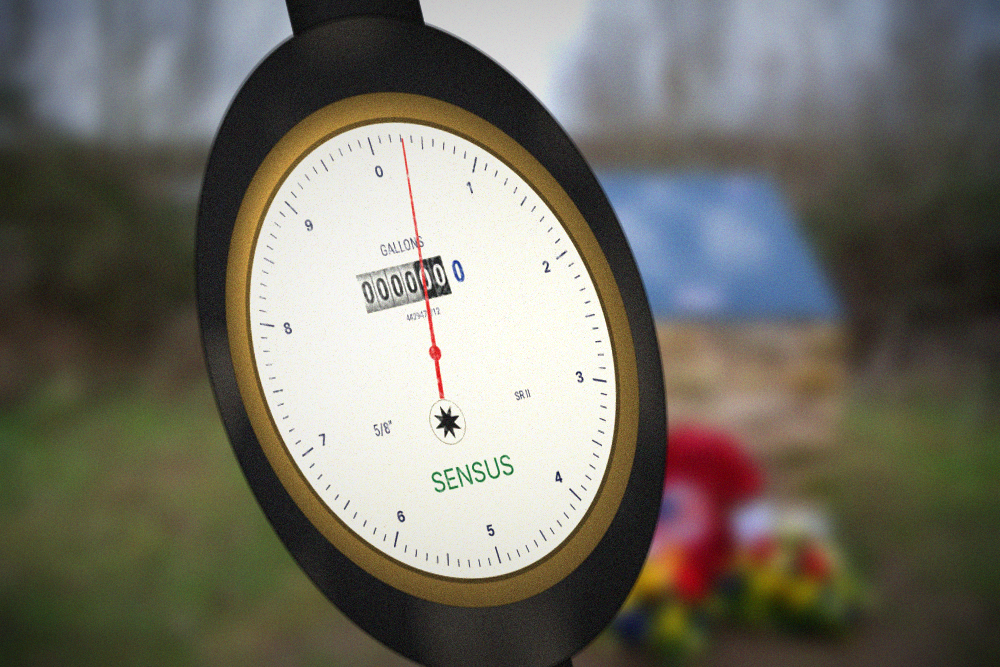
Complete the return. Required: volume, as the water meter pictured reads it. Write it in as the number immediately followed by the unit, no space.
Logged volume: 0.3gal
